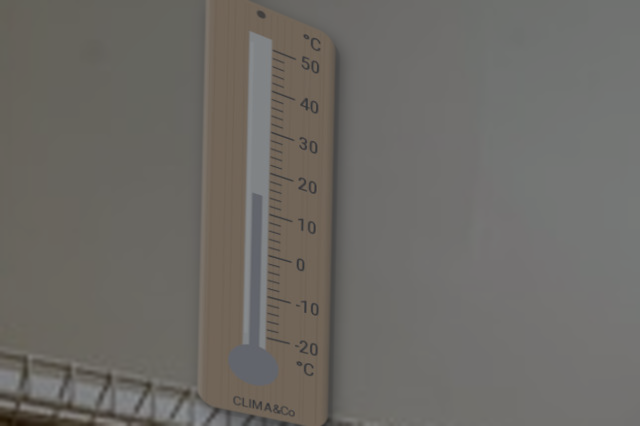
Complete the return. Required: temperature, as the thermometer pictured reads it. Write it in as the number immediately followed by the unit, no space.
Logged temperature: 14°C
